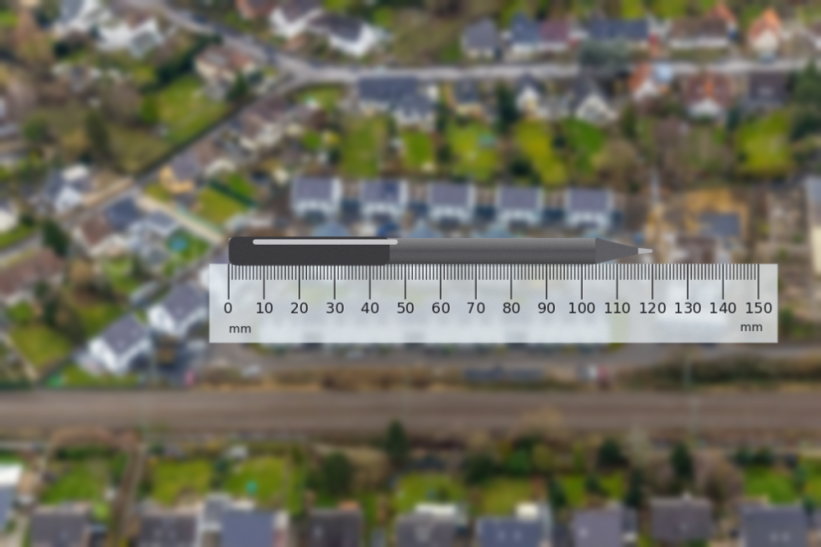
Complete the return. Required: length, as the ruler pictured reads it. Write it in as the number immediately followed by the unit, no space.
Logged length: 120mm
